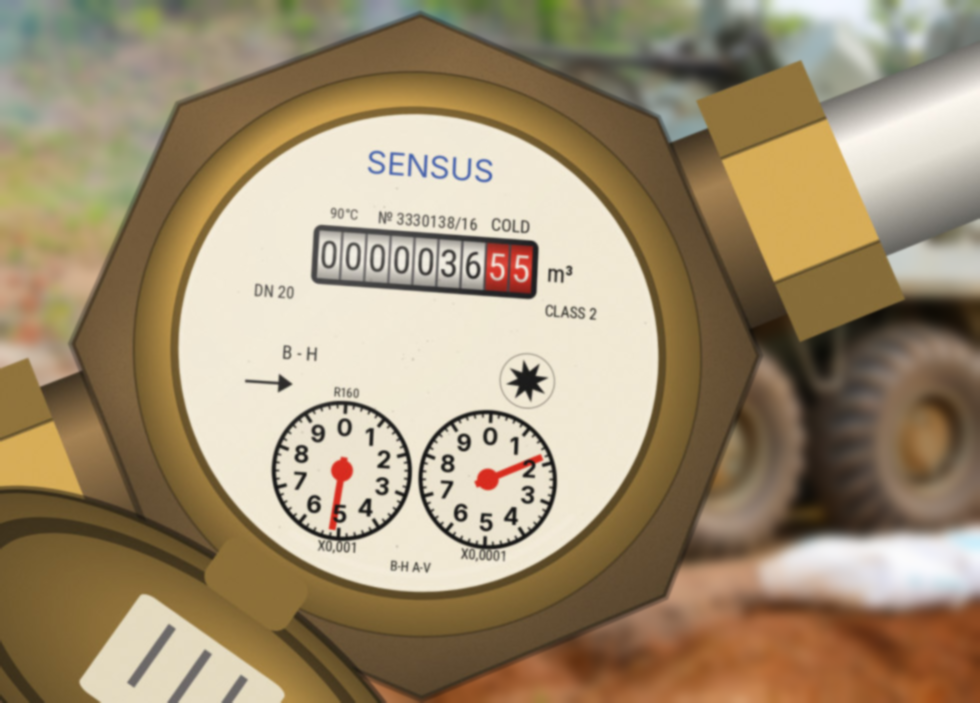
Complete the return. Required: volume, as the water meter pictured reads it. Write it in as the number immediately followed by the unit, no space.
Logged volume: 36.5551m³
